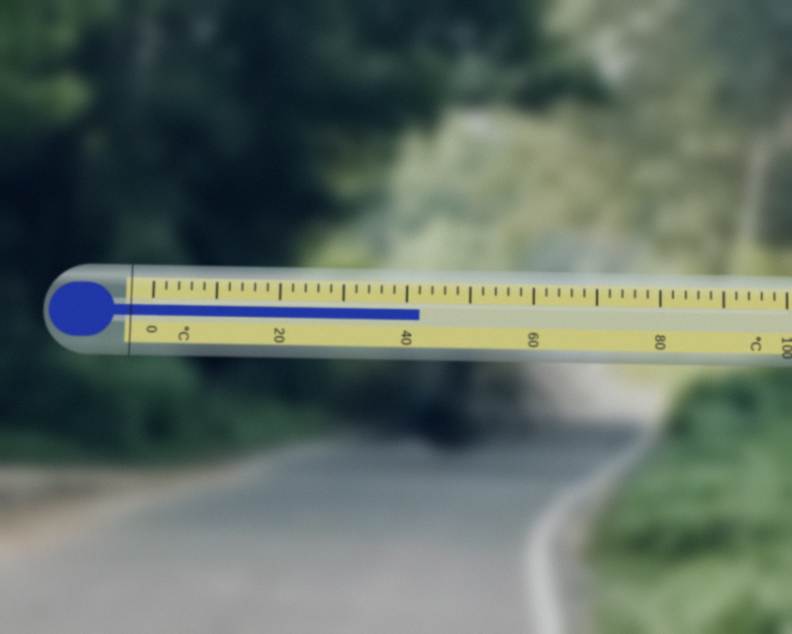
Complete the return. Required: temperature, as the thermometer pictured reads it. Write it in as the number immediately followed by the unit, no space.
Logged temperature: 42°C
